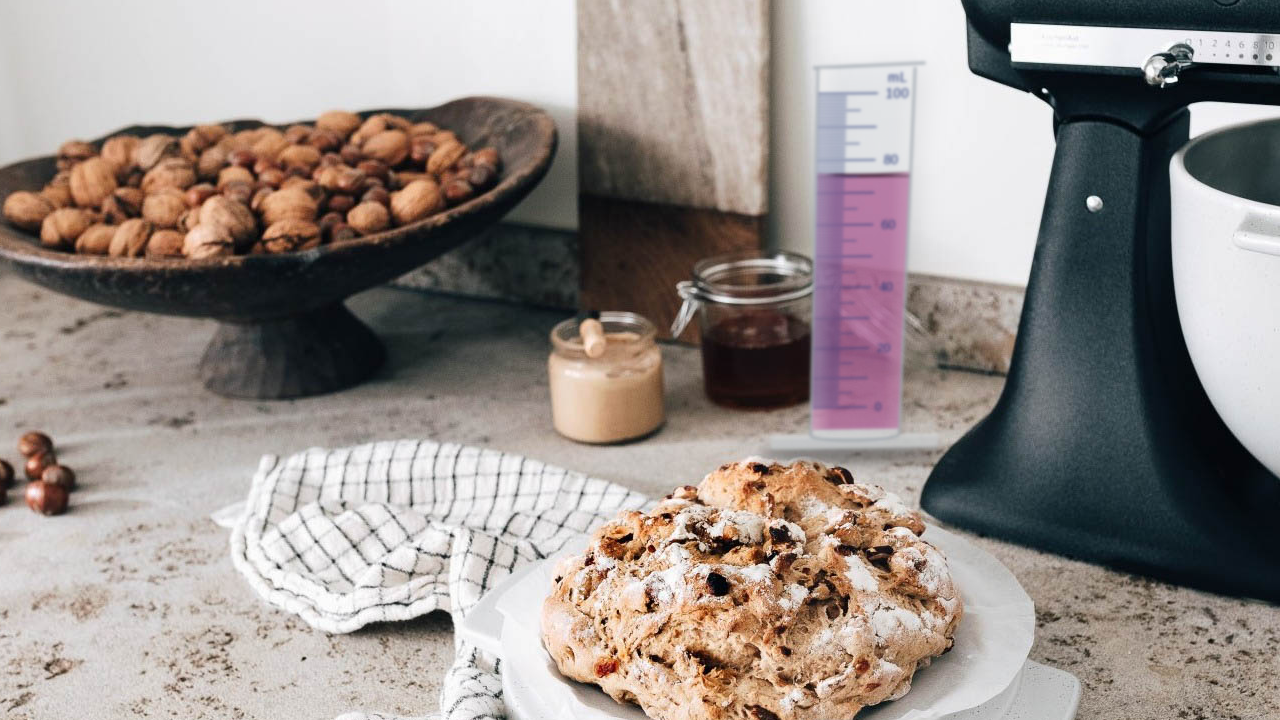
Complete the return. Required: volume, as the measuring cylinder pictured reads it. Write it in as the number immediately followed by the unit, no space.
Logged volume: 75mL
